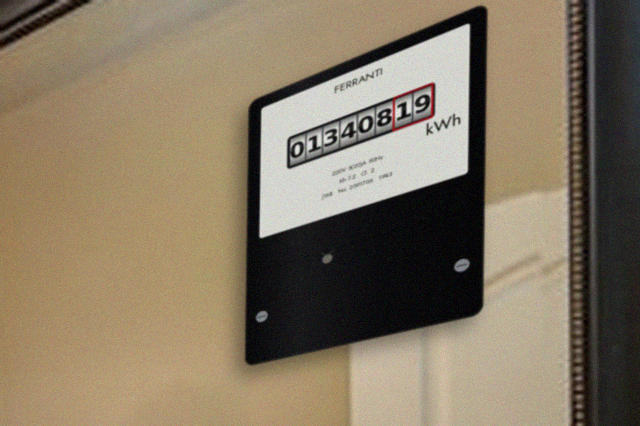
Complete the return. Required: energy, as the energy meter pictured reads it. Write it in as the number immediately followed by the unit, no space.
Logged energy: 13408.19kWh
